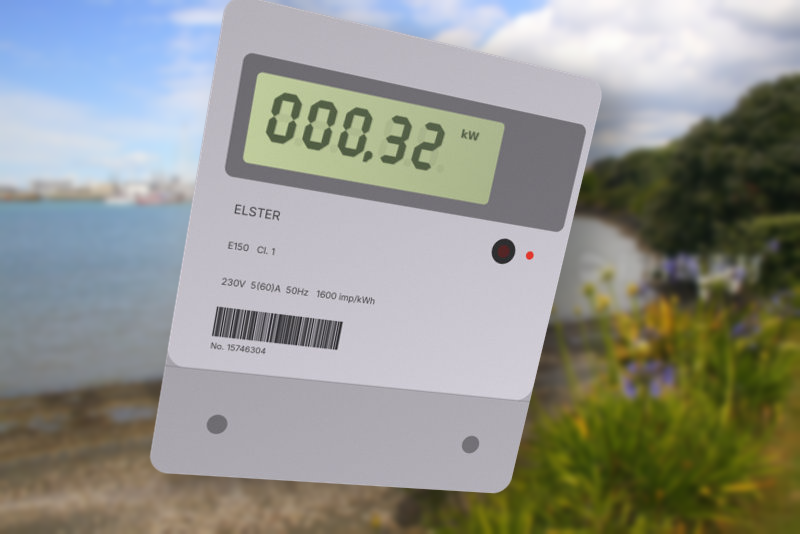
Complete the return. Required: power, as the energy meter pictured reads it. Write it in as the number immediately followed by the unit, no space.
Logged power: 0.32kW
